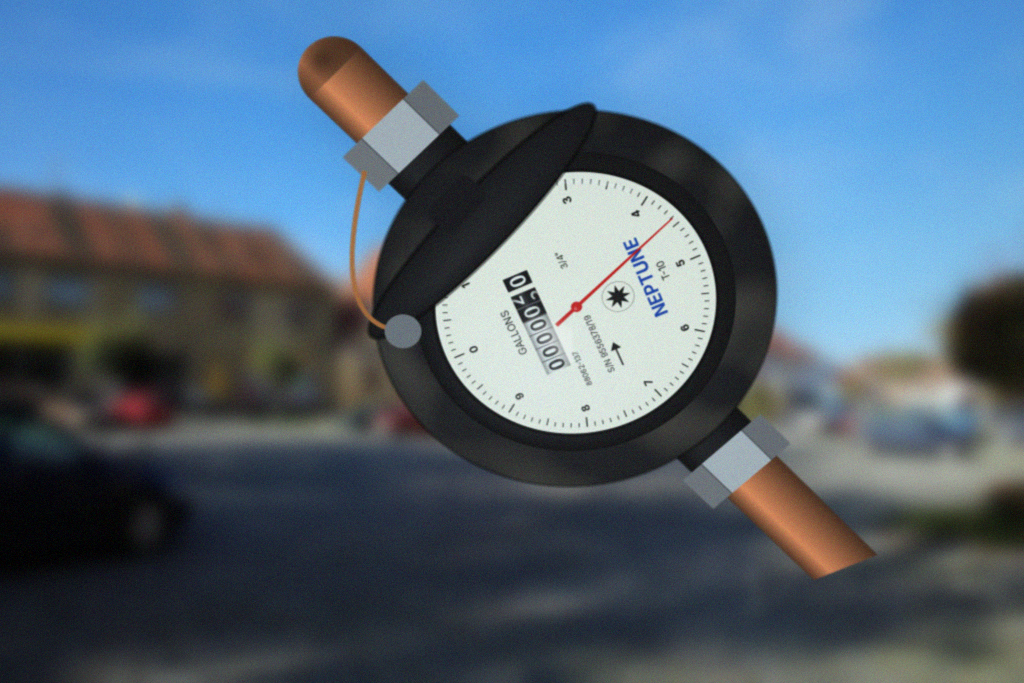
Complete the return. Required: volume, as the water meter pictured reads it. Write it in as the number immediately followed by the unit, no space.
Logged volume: 24.4gal
